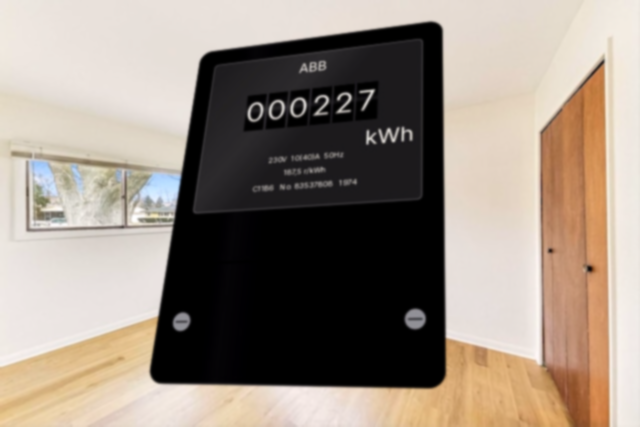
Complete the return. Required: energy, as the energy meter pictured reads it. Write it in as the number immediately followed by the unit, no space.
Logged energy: 227kWh
